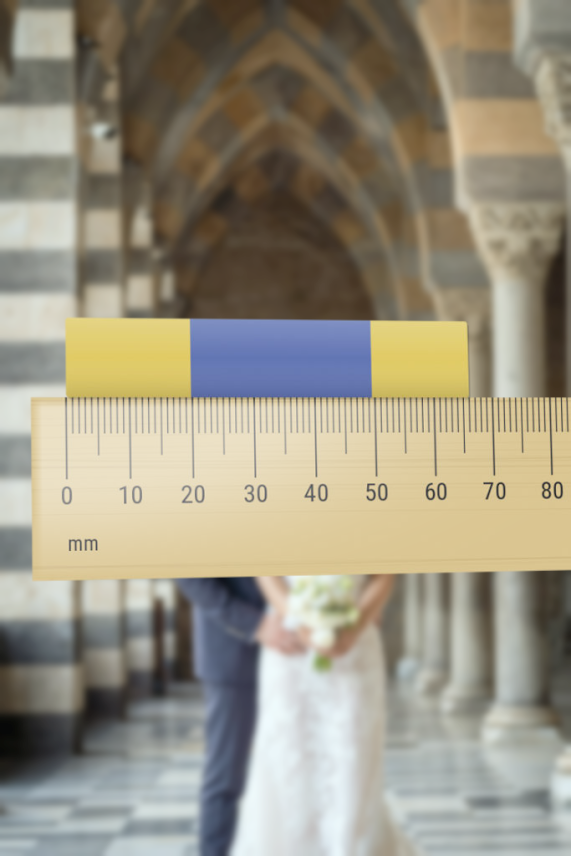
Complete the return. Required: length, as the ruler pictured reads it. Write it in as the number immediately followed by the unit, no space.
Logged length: 66mm
